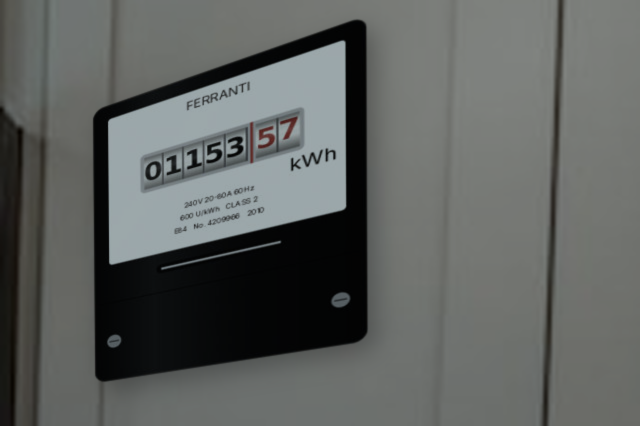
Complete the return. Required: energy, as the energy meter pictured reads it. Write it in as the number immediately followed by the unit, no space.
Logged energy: 1153.57kWh
